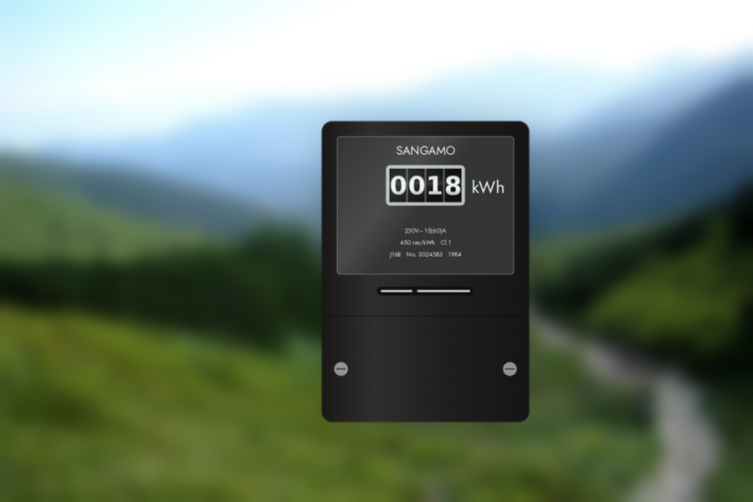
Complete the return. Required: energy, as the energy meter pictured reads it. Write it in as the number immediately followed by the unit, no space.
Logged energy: 18kWh
